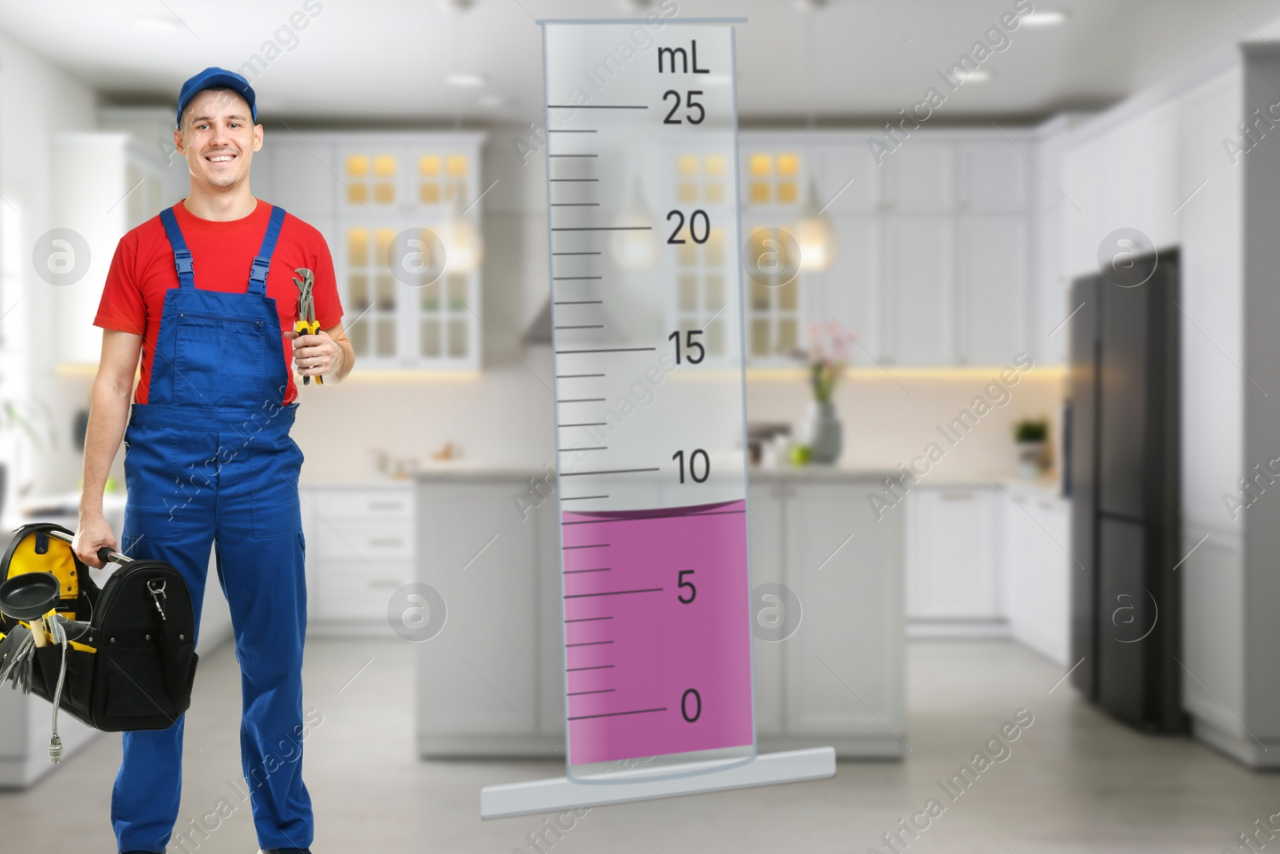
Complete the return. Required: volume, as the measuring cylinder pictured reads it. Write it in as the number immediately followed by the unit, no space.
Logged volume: 8mL
